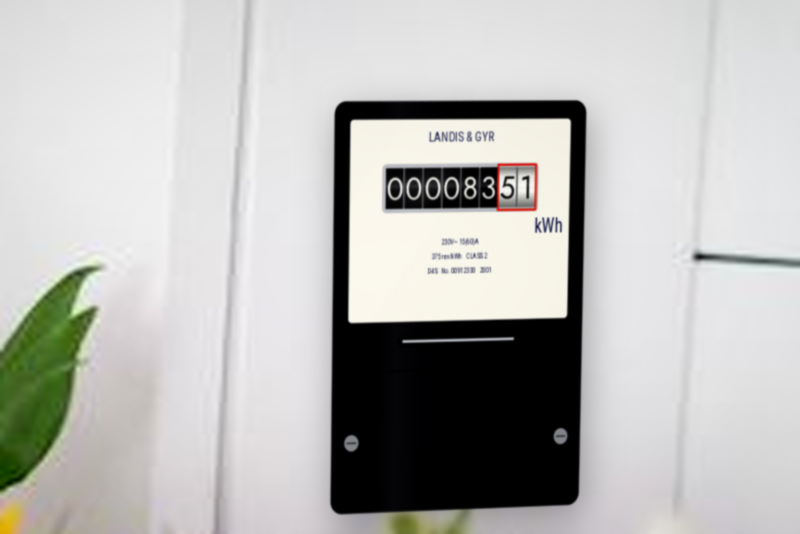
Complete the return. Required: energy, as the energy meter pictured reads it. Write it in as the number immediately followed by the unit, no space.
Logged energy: 83.51kWh
